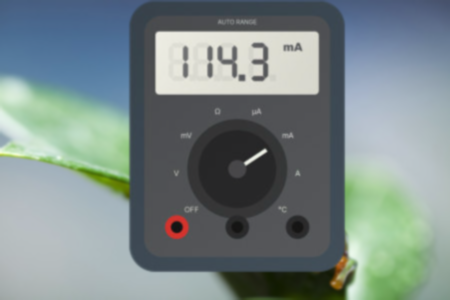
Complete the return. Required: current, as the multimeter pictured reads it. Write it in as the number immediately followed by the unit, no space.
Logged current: 114.3mA
